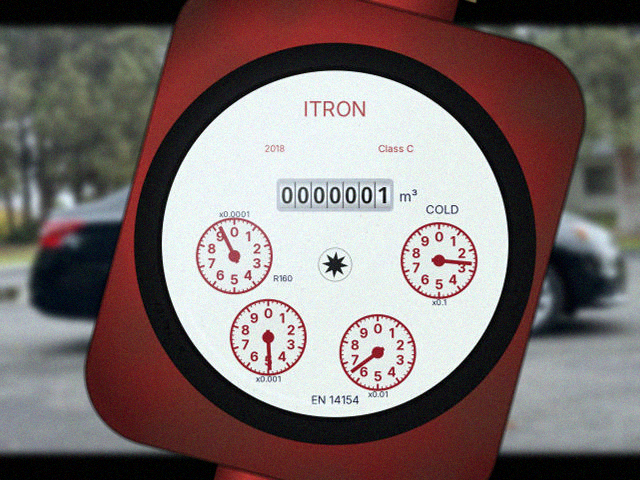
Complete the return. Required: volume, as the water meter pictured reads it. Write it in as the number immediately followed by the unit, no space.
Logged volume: 1.2649m³
